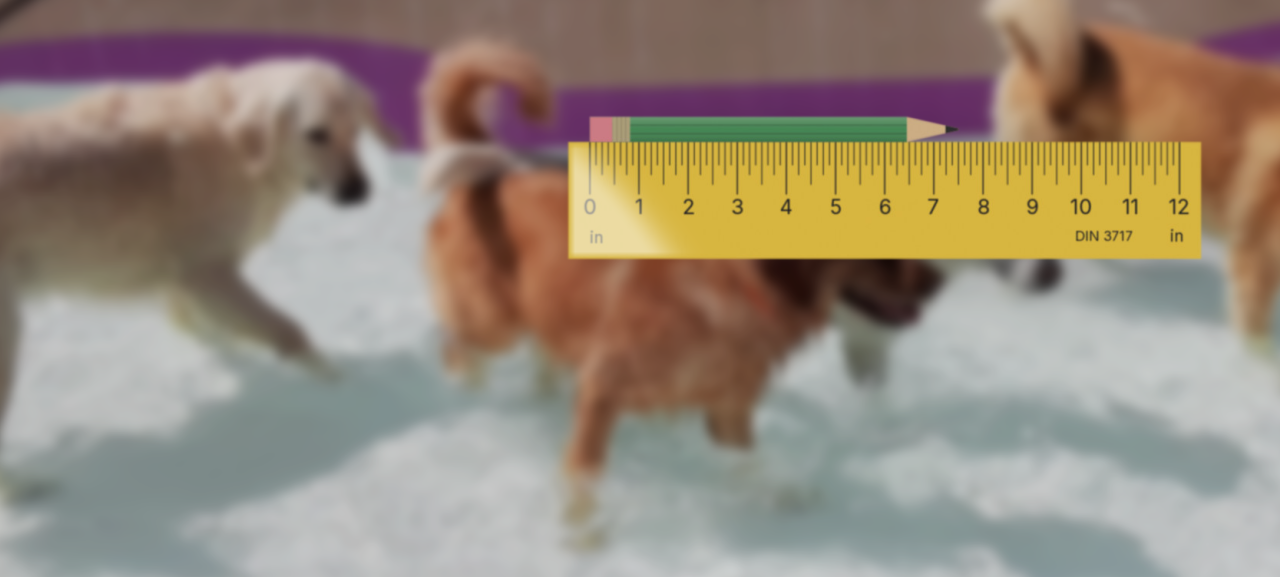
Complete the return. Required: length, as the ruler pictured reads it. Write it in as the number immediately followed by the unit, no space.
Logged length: 7.5in
